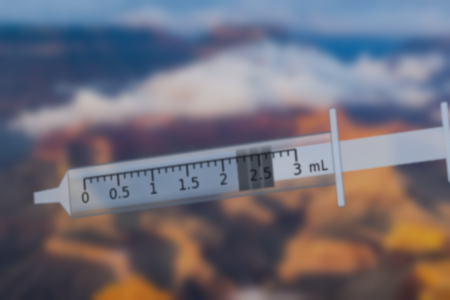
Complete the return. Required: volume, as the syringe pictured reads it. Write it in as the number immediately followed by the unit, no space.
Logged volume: 2.2mL
